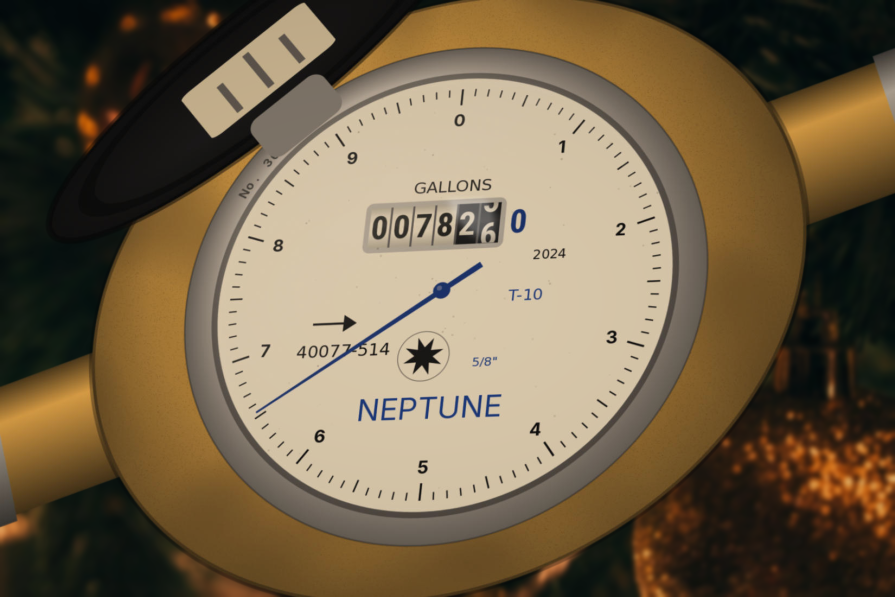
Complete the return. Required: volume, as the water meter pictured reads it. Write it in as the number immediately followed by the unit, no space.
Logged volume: 78256.5gal
